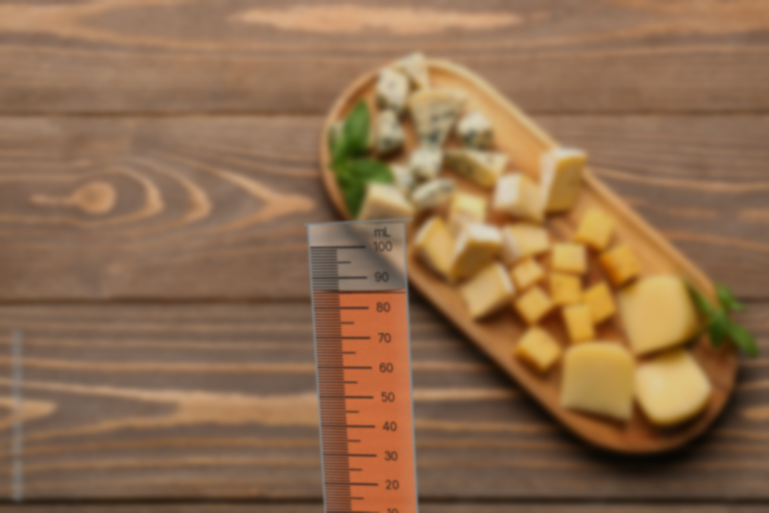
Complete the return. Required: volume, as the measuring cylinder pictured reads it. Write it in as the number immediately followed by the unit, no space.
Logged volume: 85mL
